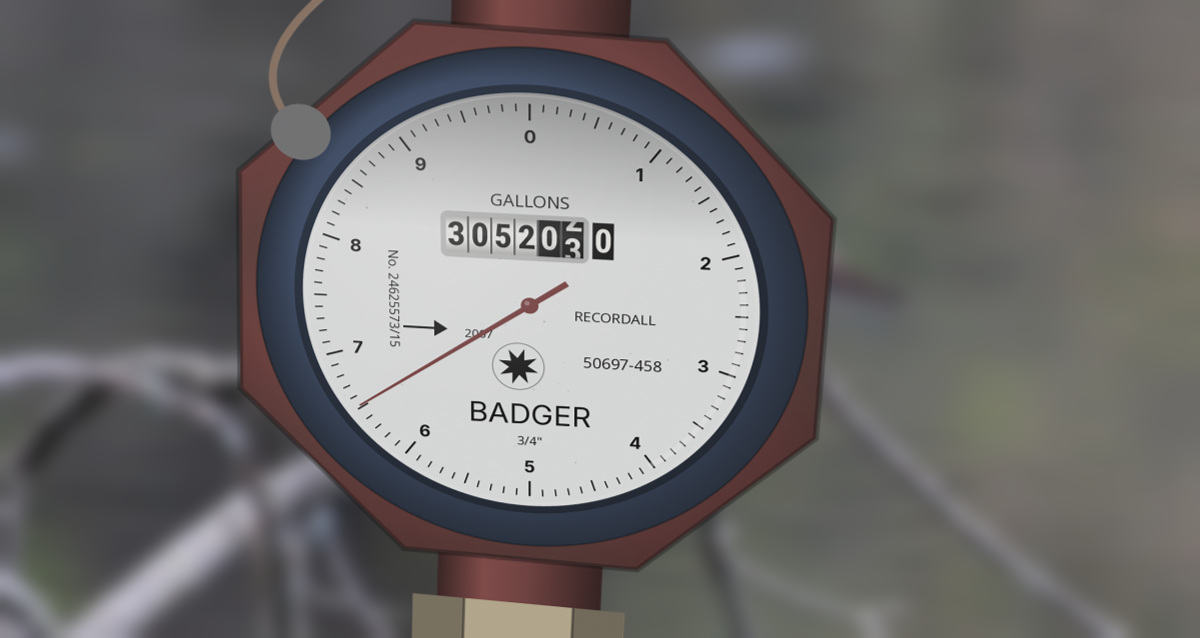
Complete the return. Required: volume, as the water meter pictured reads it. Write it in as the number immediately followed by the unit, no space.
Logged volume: 3052026.5gal
